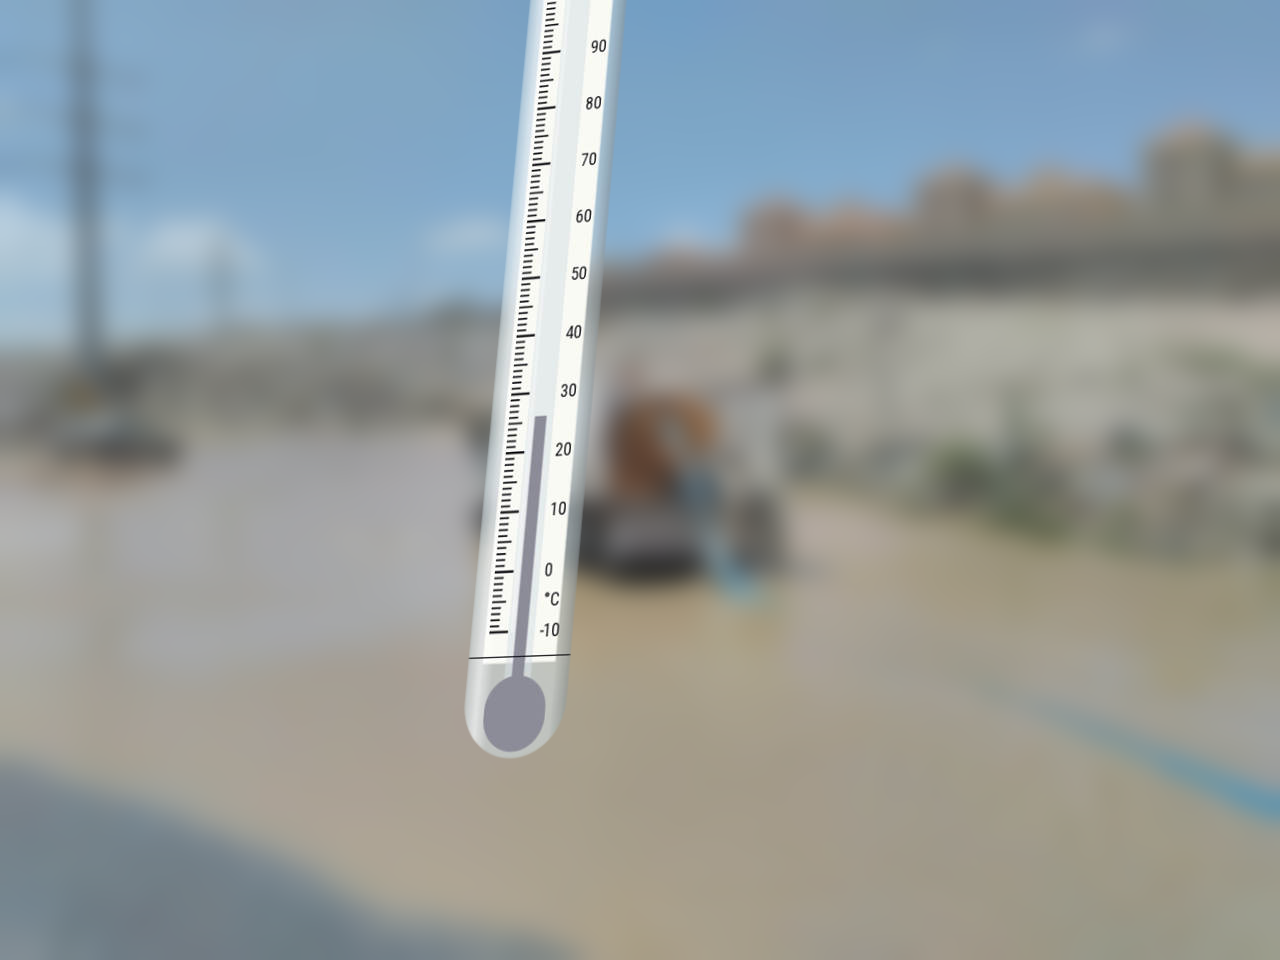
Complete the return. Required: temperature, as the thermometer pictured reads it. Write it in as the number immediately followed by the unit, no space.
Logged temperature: 26°C
